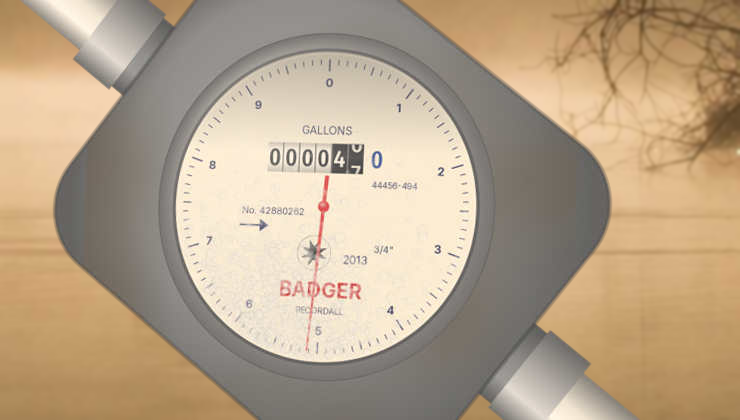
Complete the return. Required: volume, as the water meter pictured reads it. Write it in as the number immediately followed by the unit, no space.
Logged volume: 465.1gal
